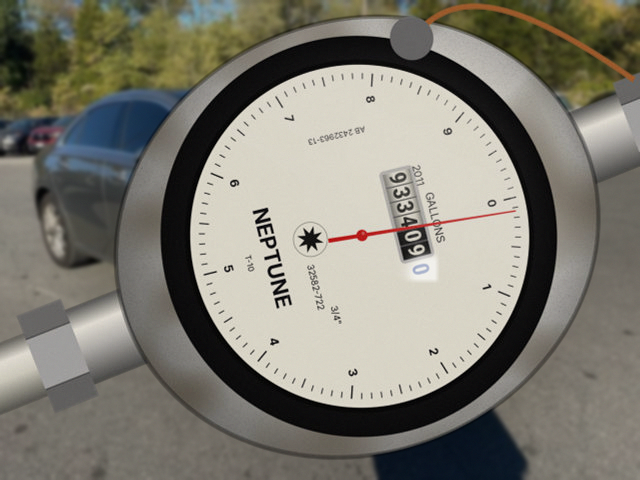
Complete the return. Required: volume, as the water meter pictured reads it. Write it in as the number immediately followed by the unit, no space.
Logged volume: 9334090.1gal
